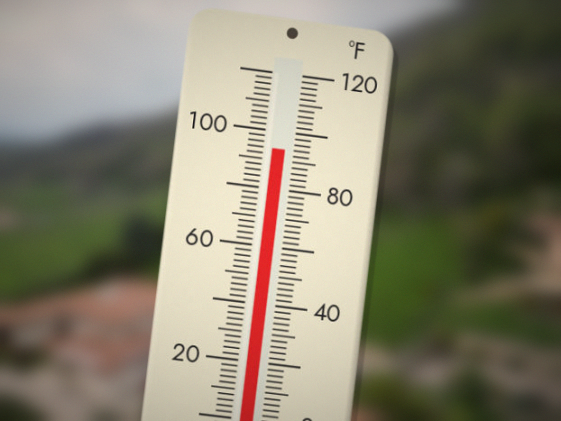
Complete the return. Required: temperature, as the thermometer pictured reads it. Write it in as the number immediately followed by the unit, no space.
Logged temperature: 94°F
